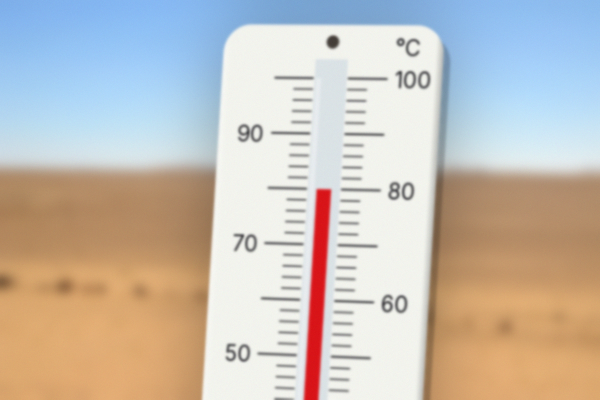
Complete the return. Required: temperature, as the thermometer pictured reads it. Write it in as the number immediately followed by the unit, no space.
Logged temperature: 80°C
